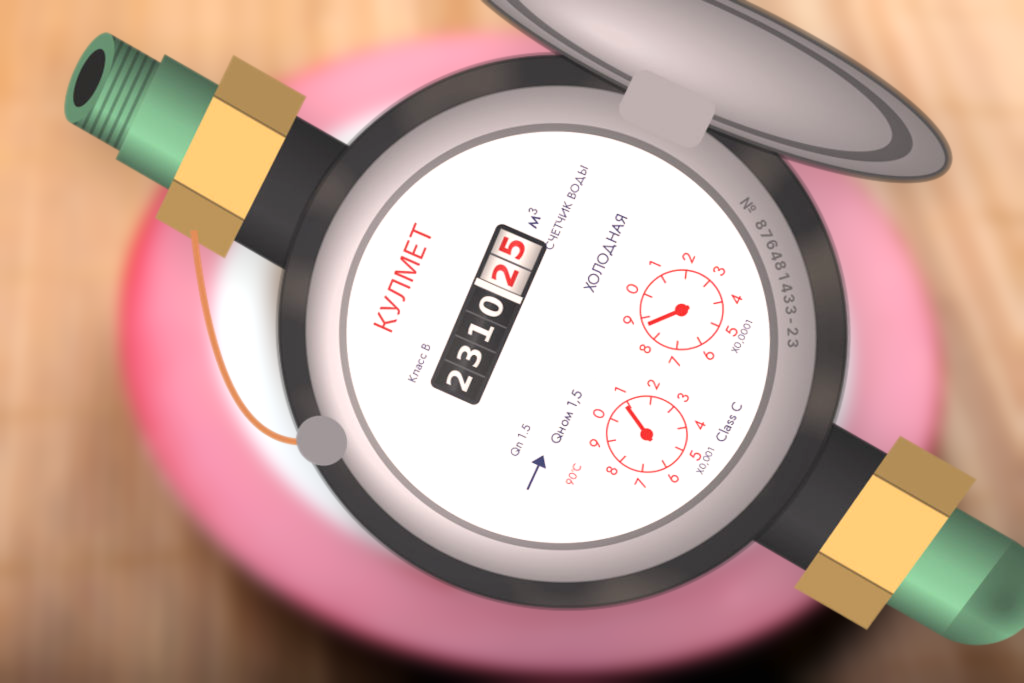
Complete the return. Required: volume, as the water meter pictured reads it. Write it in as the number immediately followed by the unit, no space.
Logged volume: 2310.2508m³
